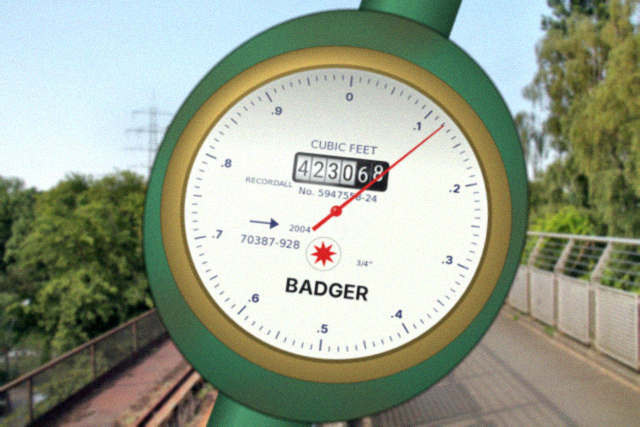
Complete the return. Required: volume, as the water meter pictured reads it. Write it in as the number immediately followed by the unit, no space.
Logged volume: 423068.12ft³
